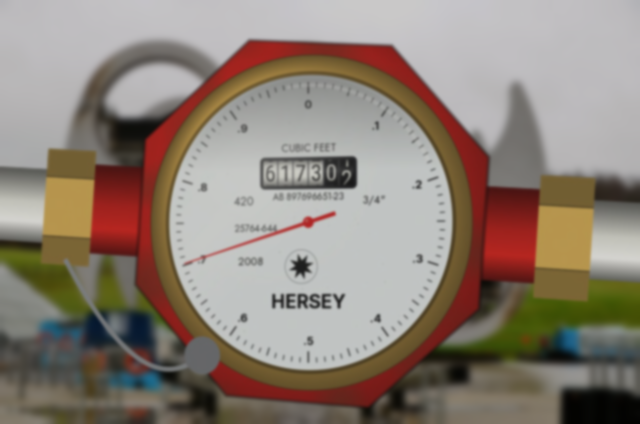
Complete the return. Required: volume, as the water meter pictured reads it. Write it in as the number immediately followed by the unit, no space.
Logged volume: 617301.70ft³
